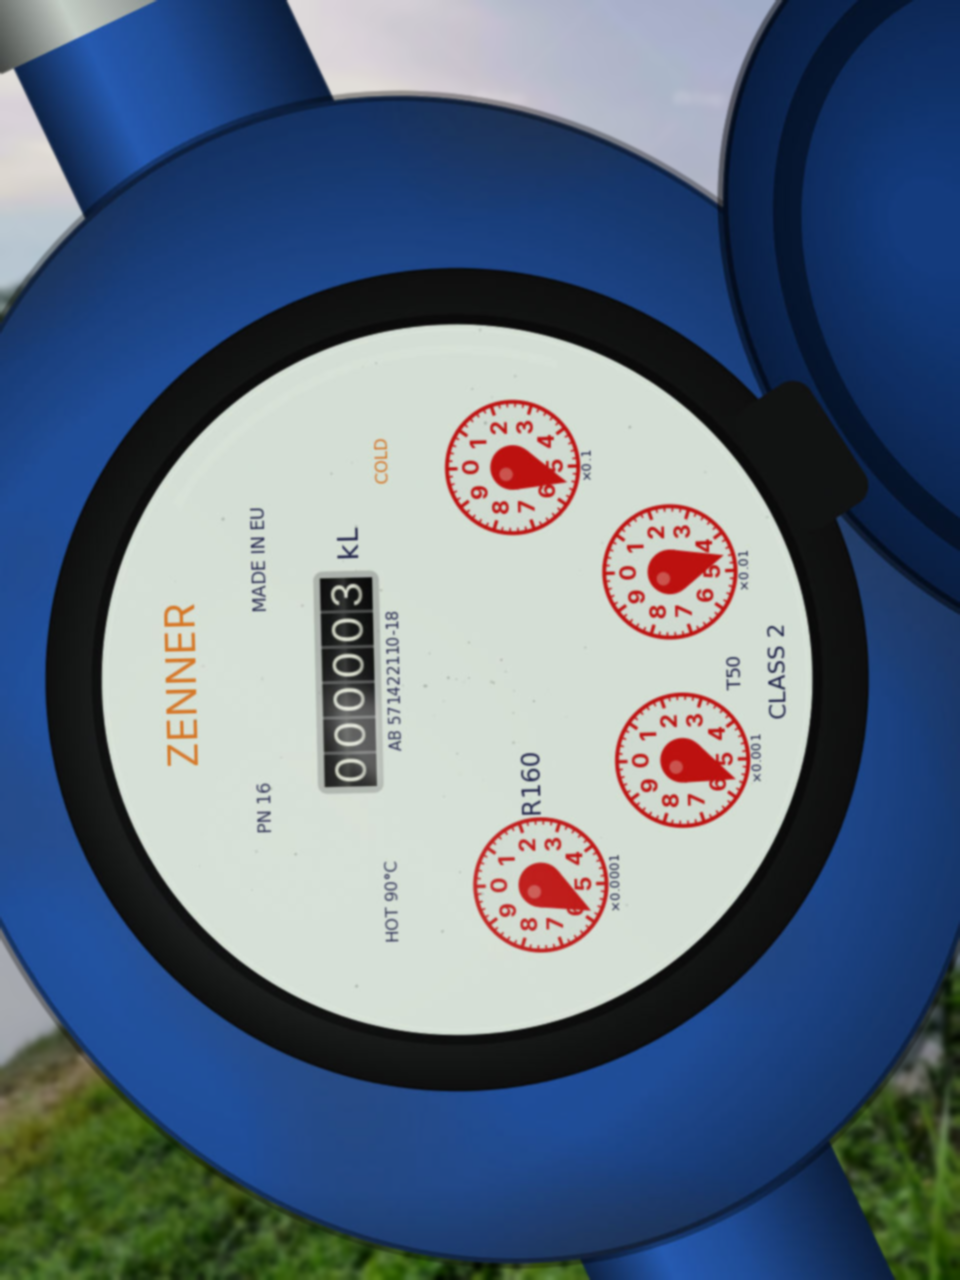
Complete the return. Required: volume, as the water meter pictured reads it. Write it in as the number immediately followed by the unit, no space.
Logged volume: 3.5455kL
